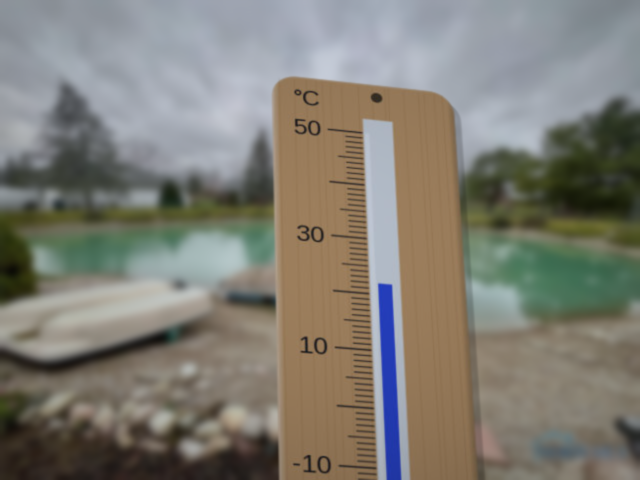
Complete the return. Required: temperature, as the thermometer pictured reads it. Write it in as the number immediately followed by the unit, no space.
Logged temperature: 22°C
